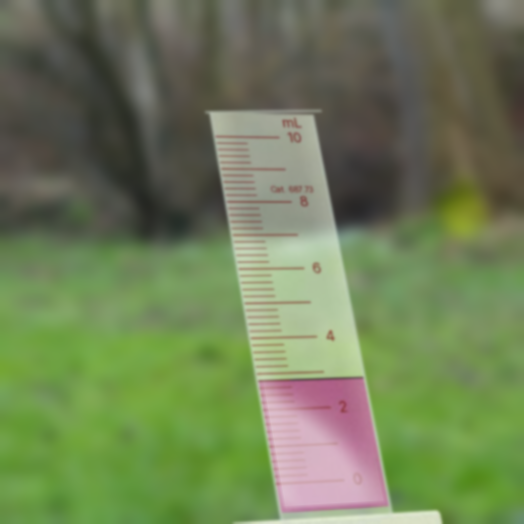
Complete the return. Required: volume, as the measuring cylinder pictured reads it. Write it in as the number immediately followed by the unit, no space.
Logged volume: 2.8mL
